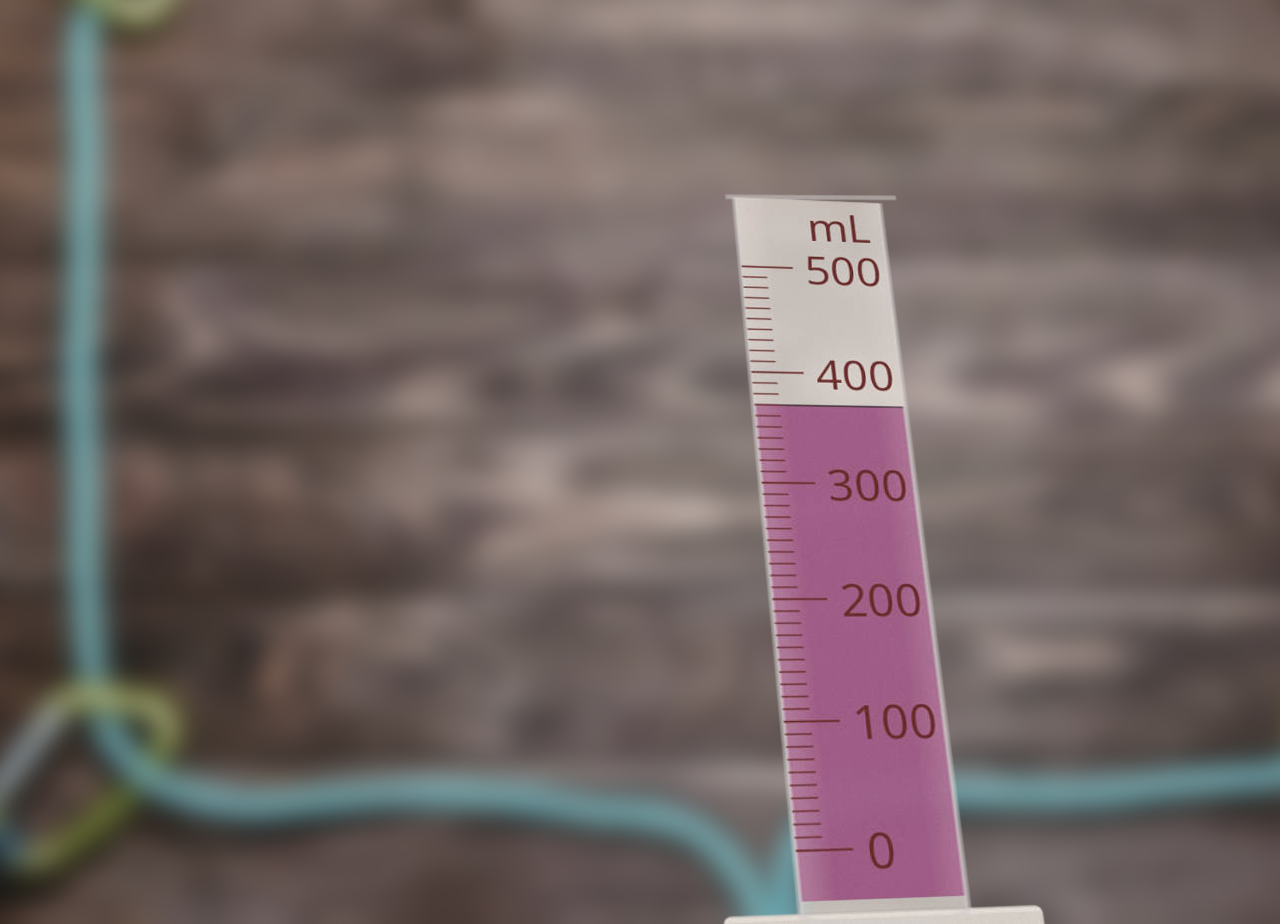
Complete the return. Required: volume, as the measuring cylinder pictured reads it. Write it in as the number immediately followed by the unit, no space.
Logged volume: 370mL
